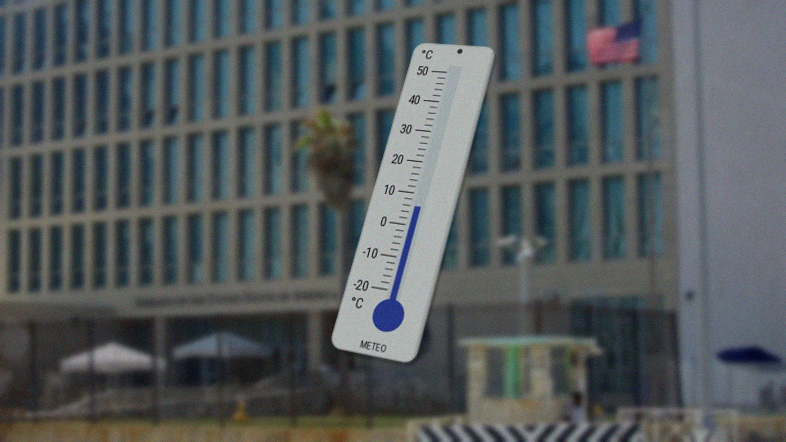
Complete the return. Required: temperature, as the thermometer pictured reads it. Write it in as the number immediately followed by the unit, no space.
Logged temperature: 6°C
